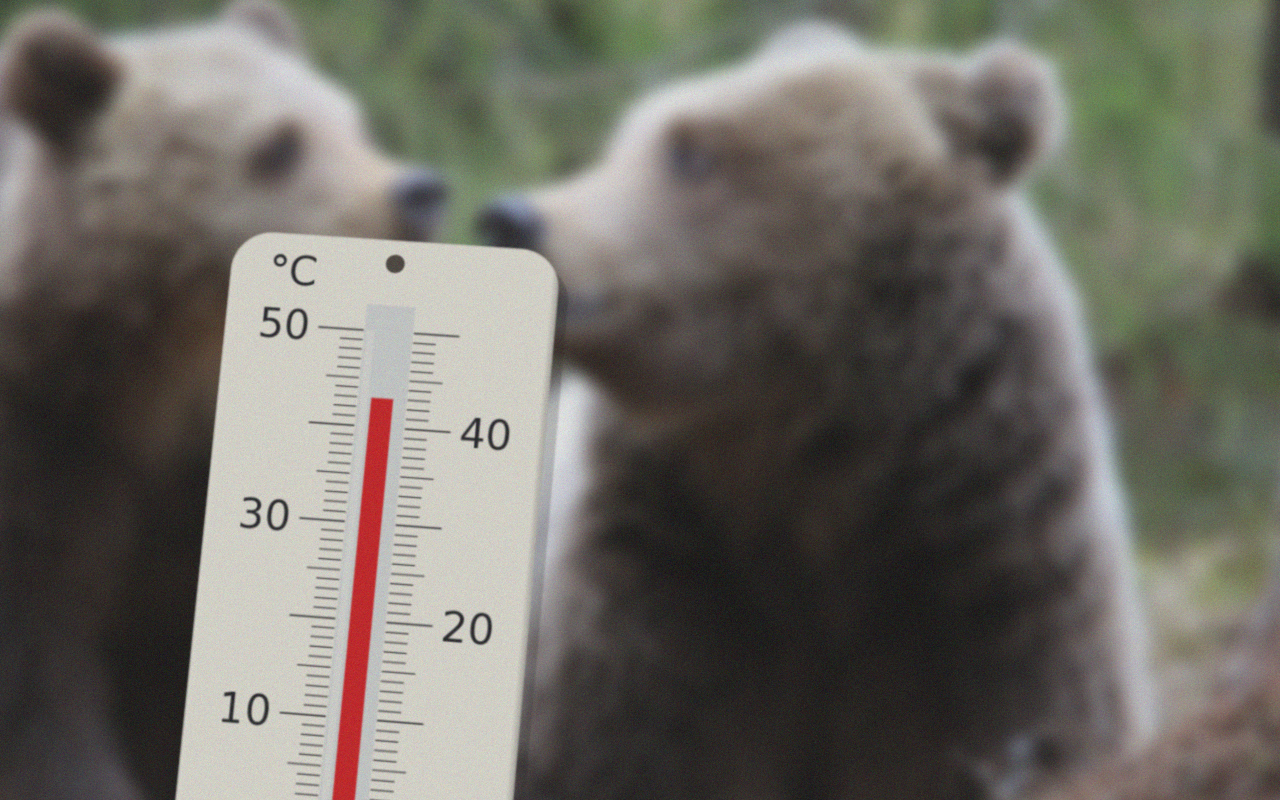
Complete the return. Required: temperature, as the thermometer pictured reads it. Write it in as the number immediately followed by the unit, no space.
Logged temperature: 43°C
